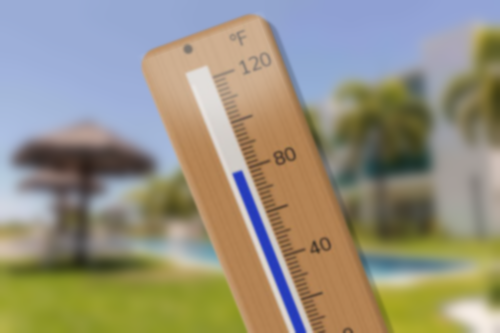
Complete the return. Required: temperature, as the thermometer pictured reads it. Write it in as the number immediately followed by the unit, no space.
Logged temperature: 80°F
